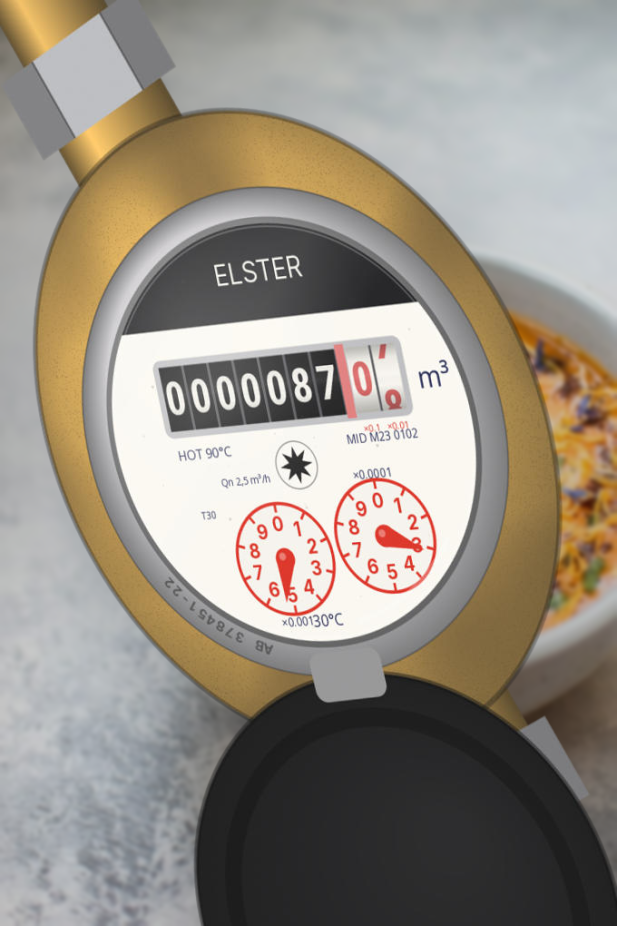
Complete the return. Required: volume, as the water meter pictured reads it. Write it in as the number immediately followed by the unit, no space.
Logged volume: 87.0753m³
